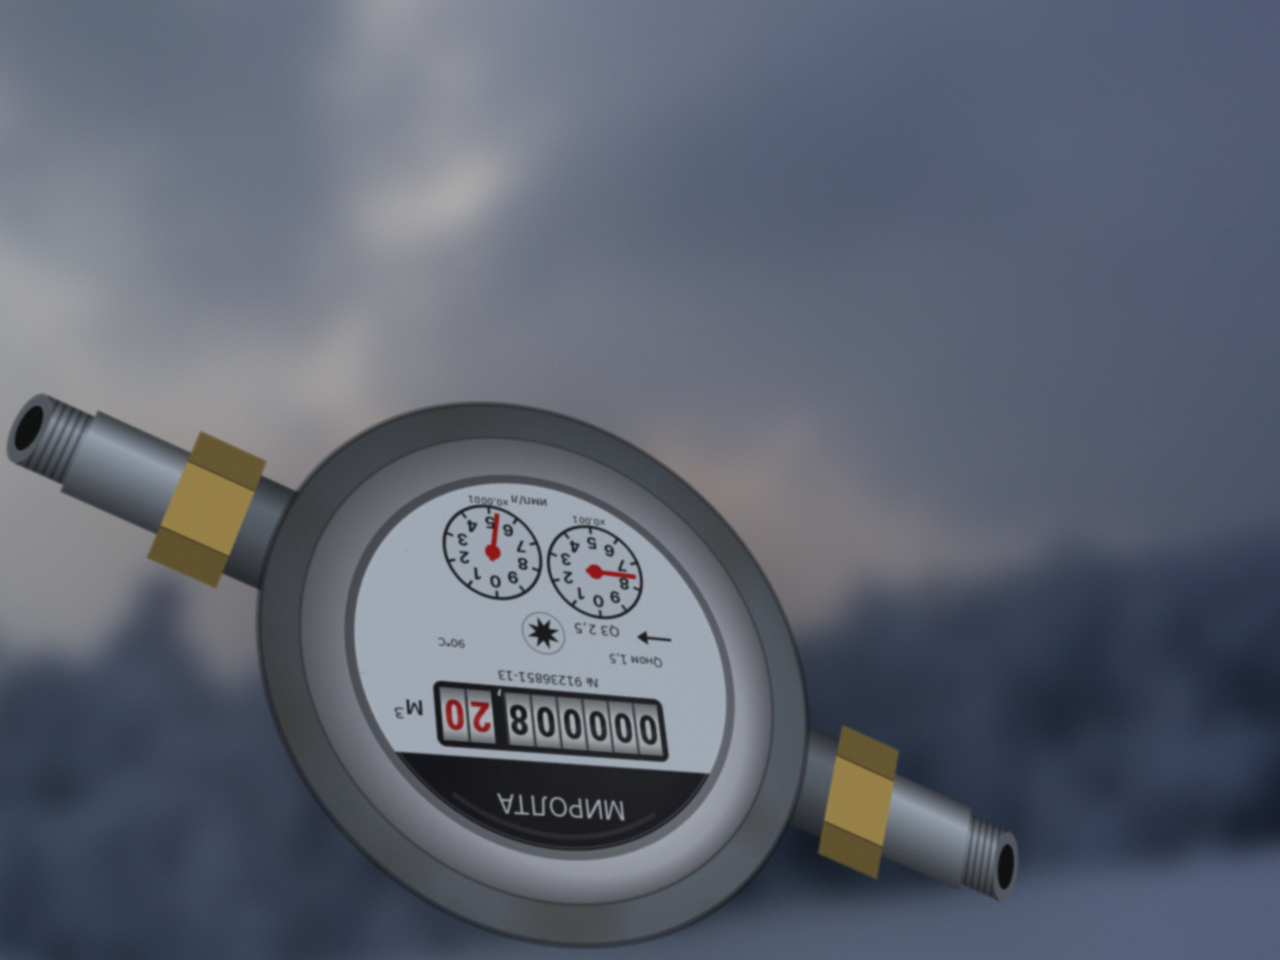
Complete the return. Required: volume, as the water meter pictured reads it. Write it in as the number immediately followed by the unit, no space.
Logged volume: 8.2075m³
